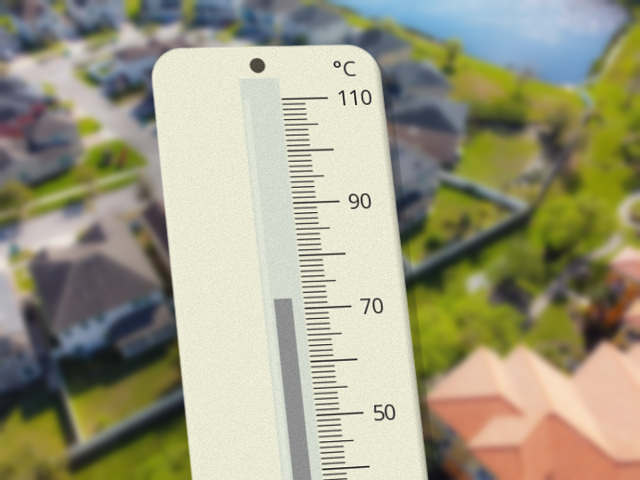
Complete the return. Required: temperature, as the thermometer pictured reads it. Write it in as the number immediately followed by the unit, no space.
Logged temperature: 72°C
